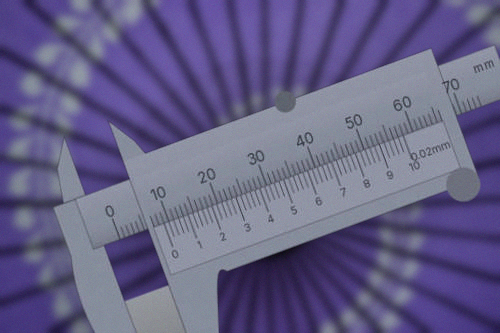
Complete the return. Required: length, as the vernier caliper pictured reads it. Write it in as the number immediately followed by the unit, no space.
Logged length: 9.0mm
